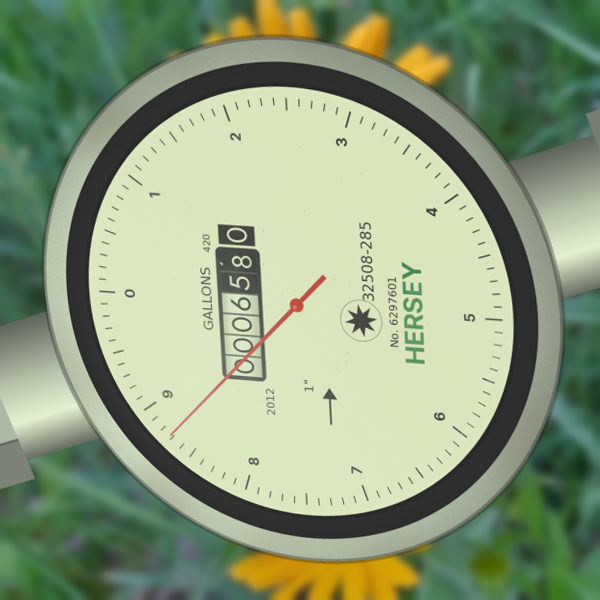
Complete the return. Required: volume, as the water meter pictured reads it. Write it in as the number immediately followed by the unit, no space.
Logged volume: 6578.7gal
